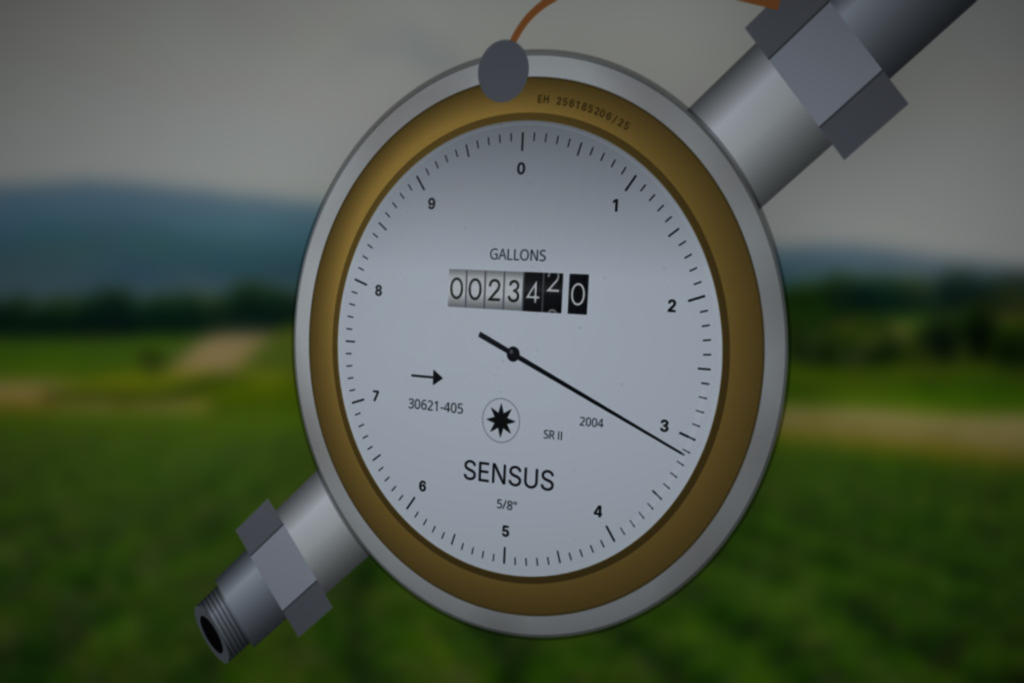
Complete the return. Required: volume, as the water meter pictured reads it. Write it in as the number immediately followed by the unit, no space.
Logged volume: 23423.1gal
